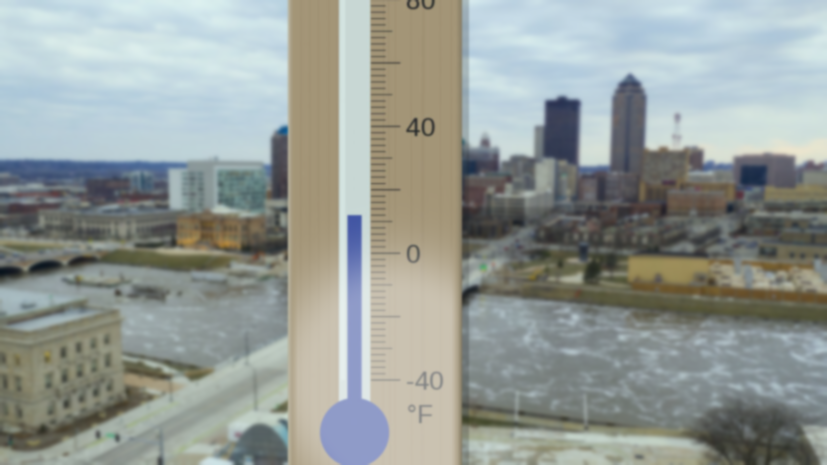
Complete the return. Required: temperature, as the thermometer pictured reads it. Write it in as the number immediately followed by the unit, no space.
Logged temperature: 12°F
